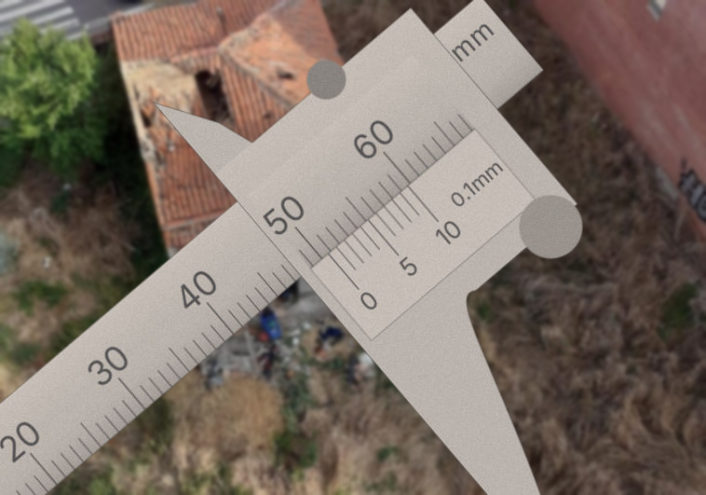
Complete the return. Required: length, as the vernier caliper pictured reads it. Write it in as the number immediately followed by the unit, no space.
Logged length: 50.7mm
